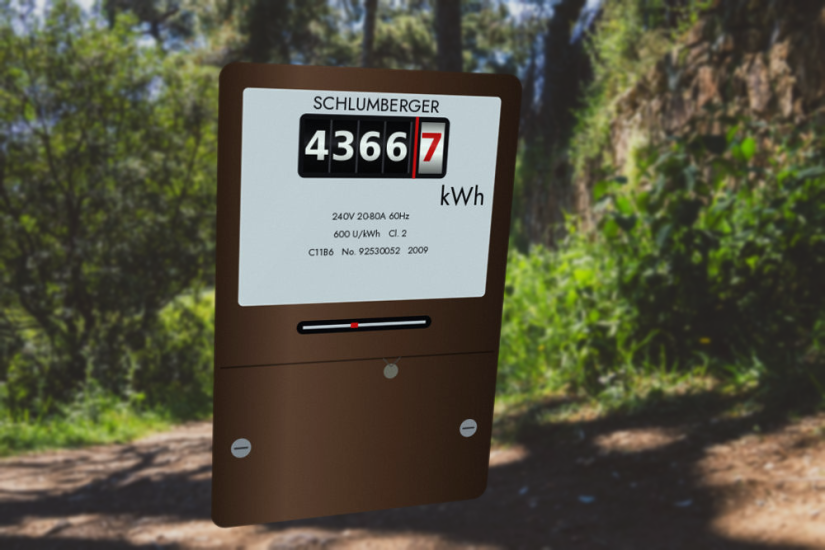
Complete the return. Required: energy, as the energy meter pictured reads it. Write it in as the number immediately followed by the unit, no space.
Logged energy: 4366.7kWh
